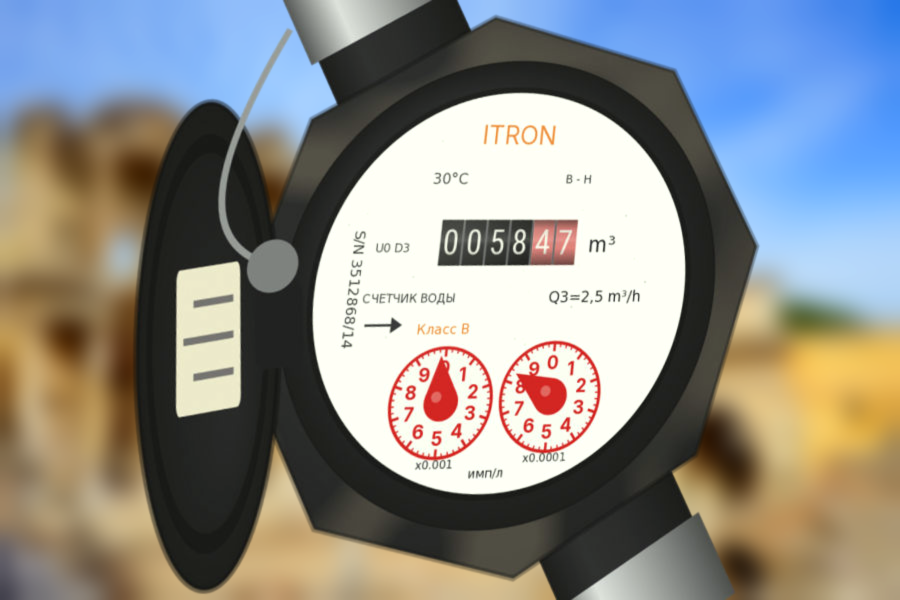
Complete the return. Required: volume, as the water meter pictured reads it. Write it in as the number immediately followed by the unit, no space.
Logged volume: 58.4698m³
